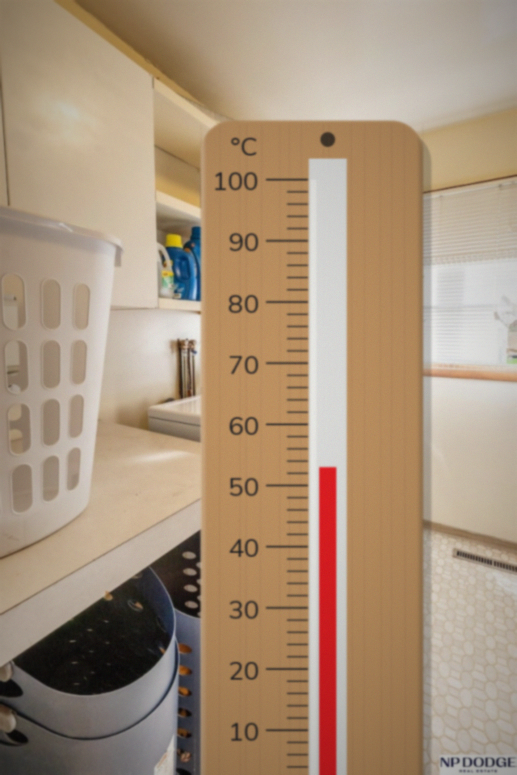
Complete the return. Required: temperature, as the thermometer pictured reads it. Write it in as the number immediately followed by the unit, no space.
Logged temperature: 53°C
